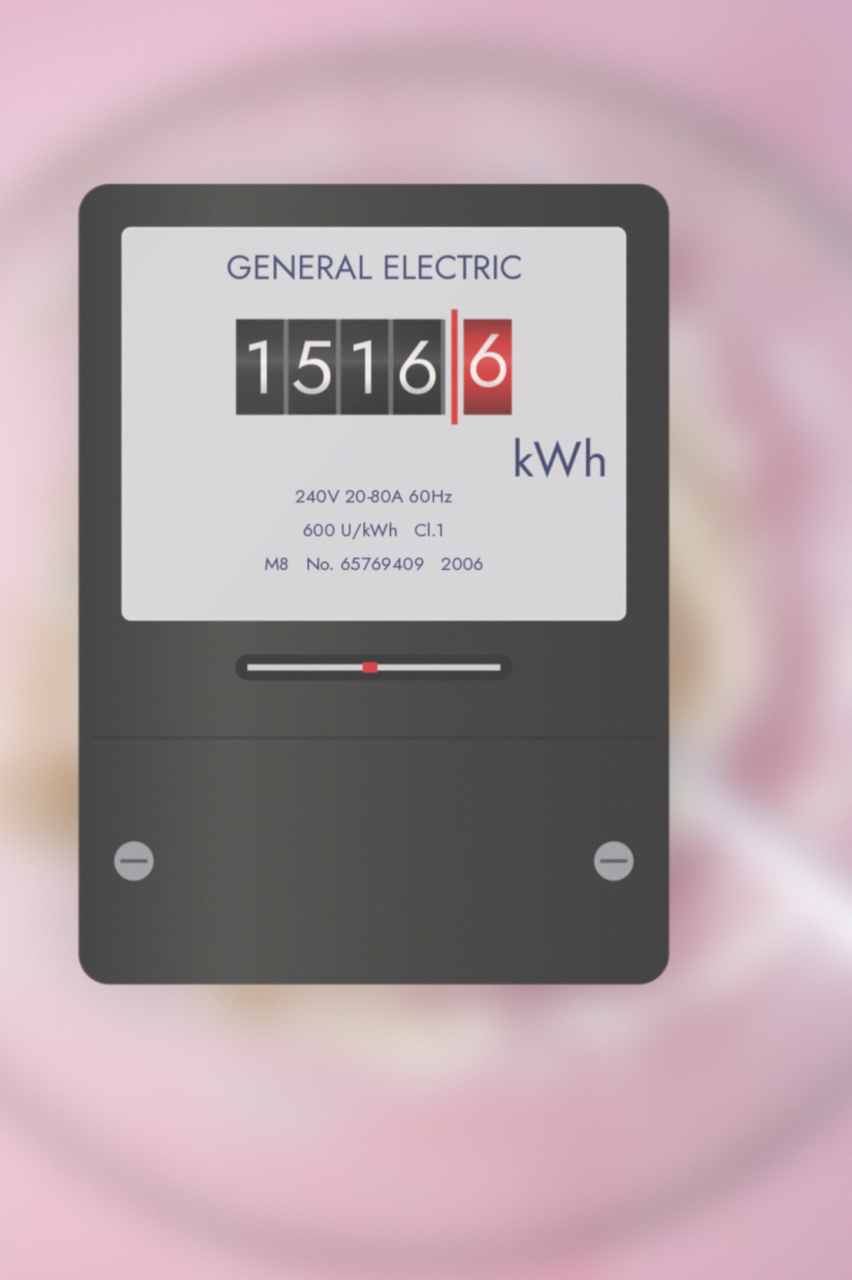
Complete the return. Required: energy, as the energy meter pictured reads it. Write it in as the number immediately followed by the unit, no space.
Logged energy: 1516.6kWh
